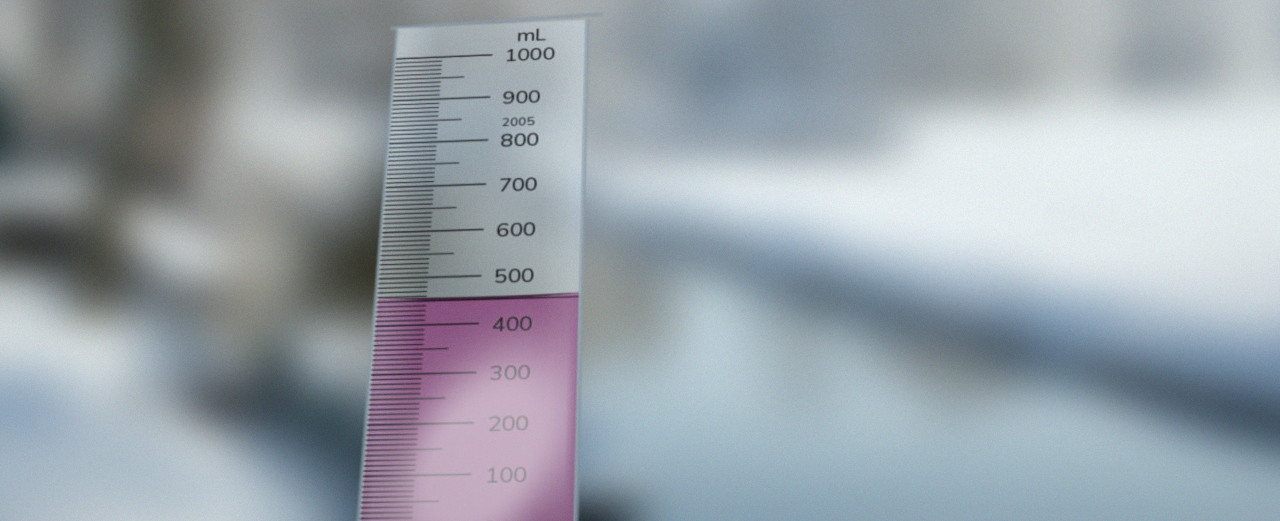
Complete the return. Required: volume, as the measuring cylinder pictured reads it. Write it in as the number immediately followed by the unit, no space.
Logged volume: 450mL
